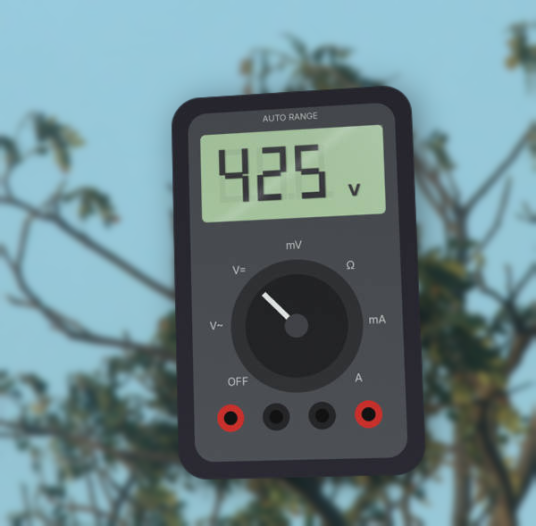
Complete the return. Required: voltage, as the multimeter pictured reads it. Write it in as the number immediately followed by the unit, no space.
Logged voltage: 425V
